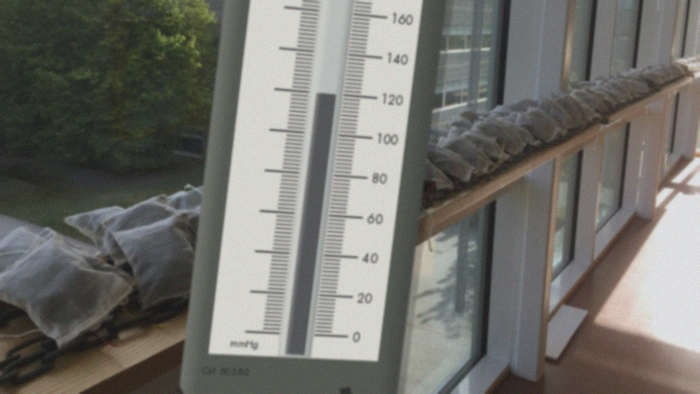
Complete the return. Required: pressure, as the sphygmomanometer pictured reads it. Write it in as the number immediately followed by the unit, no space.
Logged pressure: 120mmHg
